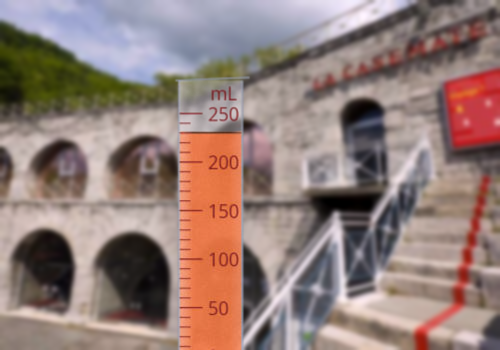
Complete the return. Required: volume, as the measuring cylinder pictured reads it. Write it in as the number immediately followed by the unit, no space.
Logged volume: 230mL
